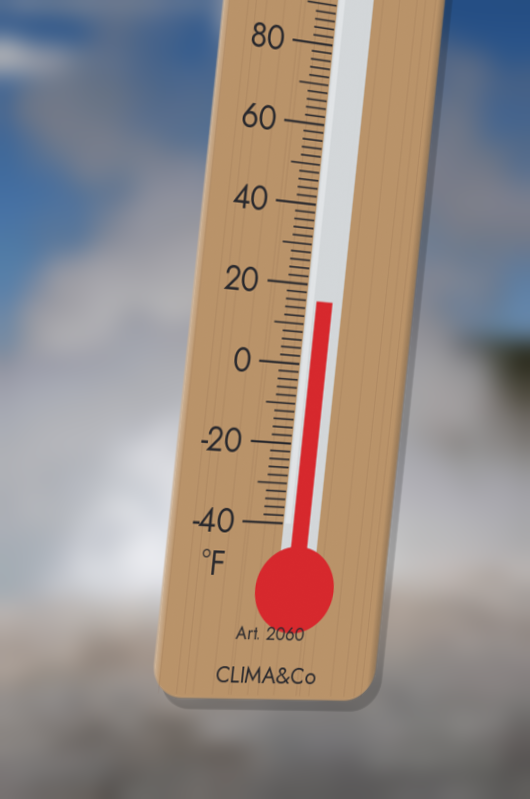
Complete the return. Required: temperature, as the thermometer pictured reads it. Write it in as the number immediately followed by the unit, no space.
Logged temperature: 16°F
